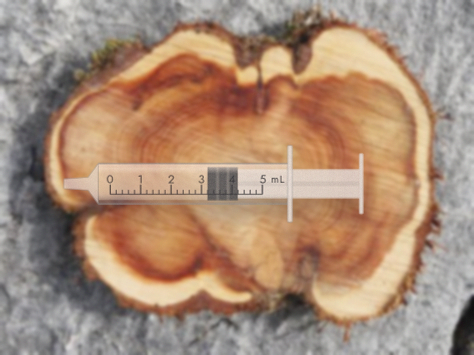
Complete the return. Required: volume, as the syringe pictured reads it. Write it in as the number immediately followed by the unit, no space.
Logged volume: 3.2mL
